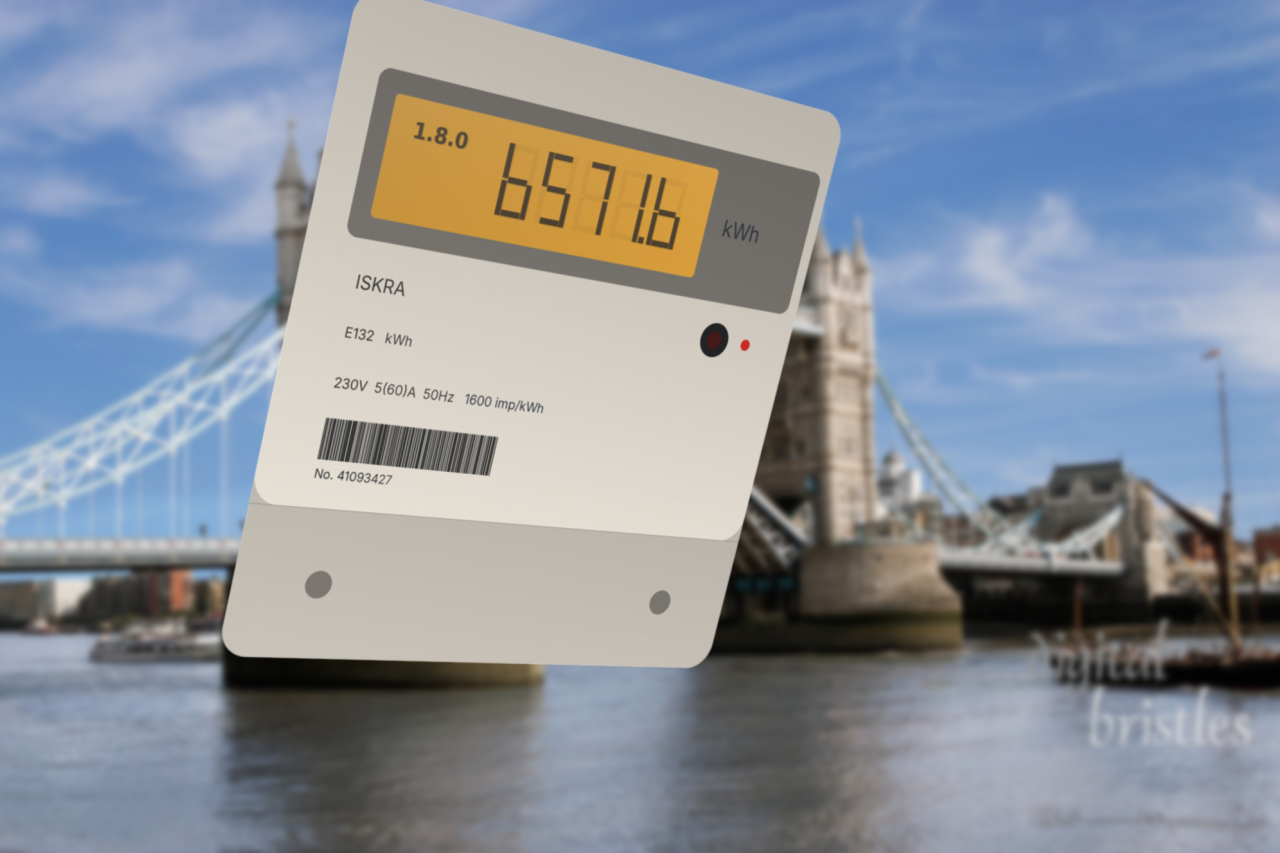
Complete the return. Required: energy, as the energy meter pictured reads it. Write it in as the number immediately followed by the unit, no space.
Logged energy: 6571.6kWh
